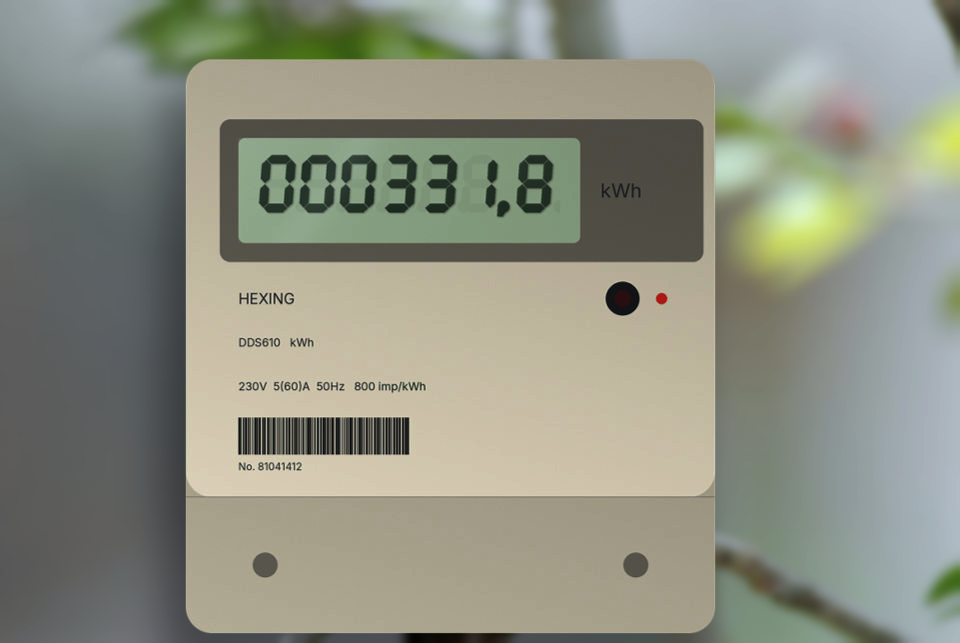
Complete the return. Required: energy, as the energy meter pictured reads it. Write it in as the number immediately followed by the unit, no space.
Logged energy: 331.8kWh
